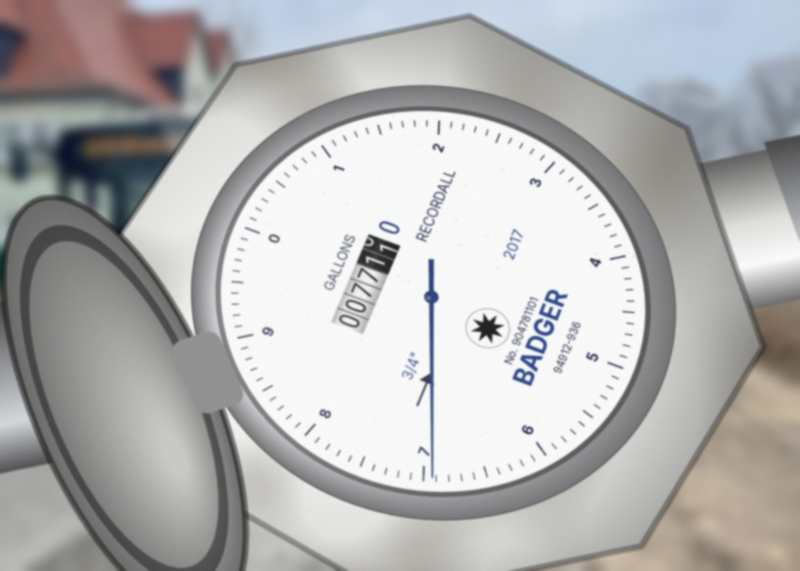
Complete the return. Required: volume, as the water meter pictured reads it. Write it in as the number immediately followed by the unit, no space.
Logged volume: 77106.9gal
